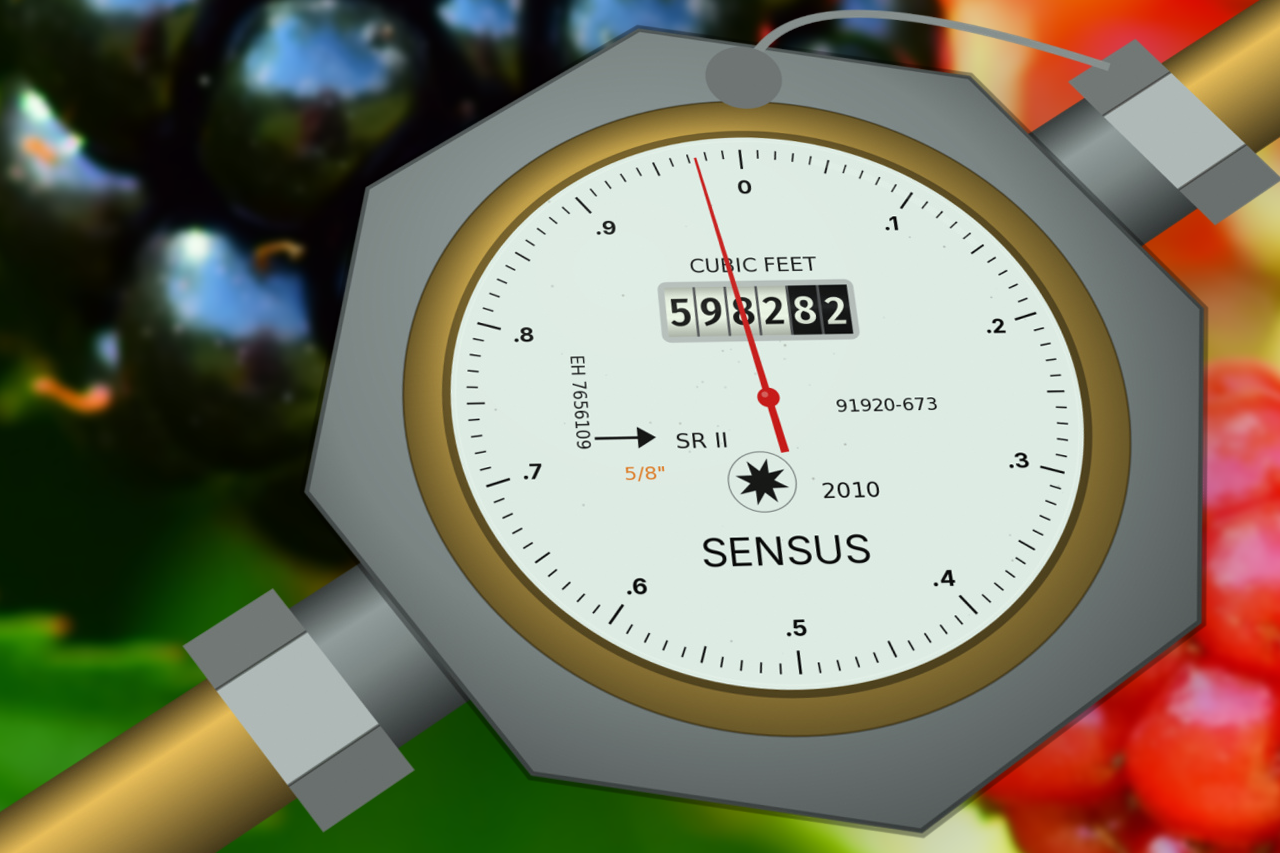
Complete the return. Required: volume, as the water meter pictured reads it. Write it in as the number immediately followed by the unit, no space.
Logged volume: 598281.97ft³
